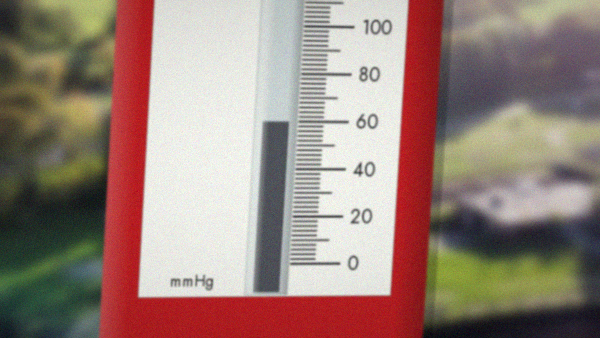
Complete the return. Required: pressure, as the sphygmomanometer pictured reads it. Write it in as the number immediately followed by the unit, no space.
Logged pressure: 60mmHg
